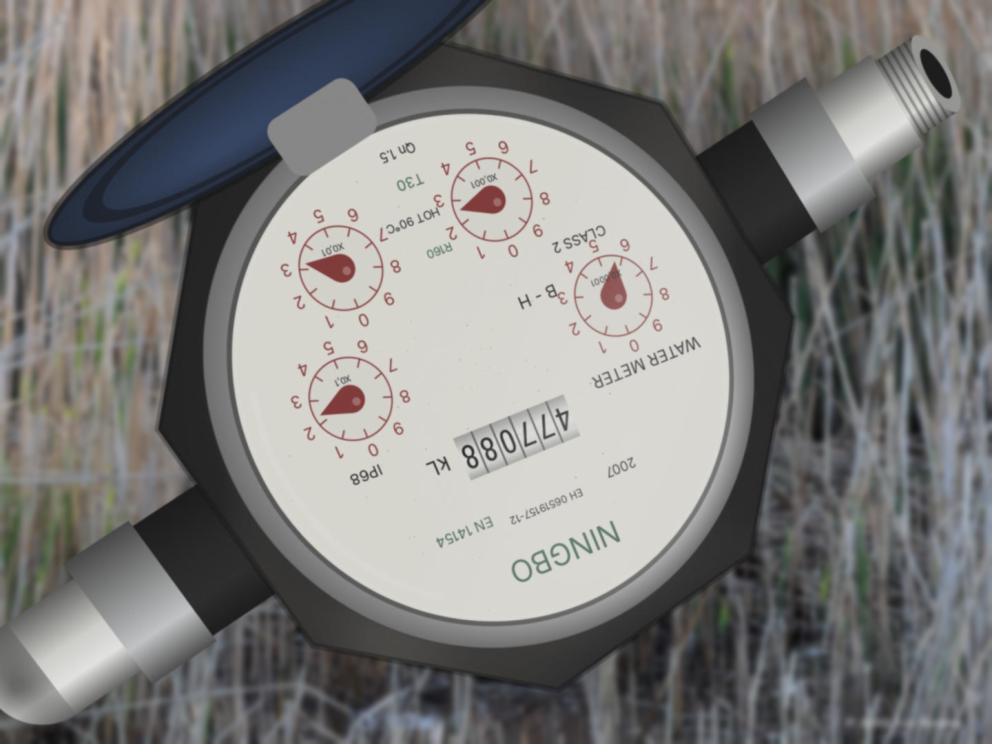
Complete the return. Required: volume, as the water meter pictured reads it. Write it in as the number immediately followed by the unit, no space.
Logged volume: 477088.2325kL
